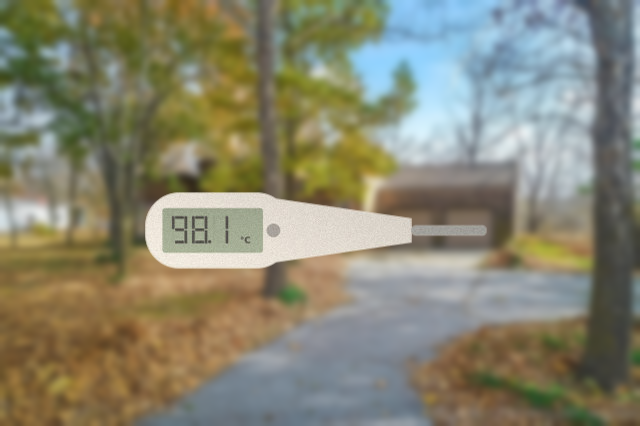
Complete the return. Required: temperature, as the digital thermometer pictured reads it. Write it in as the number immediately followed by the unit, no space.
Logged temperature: 98.1°C
